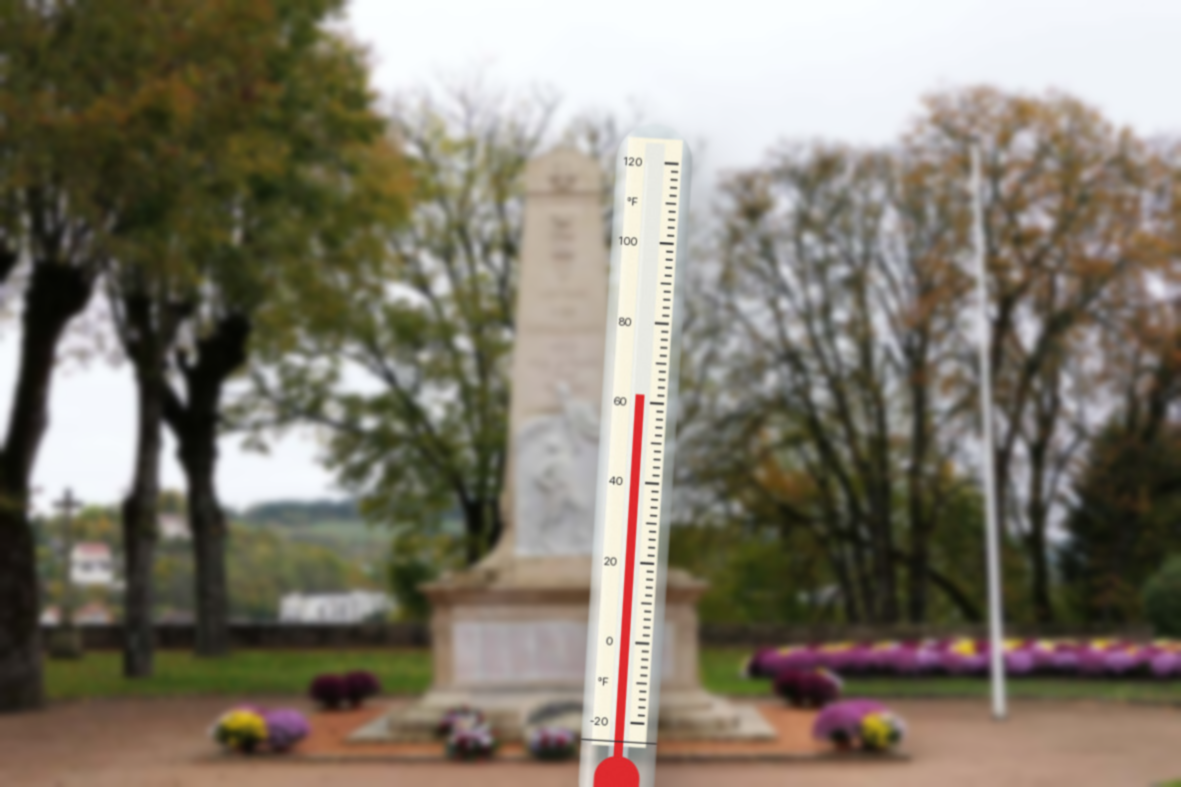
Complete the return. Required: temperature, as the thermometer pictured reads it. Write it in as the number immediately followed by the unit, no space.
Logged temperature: 62°F
